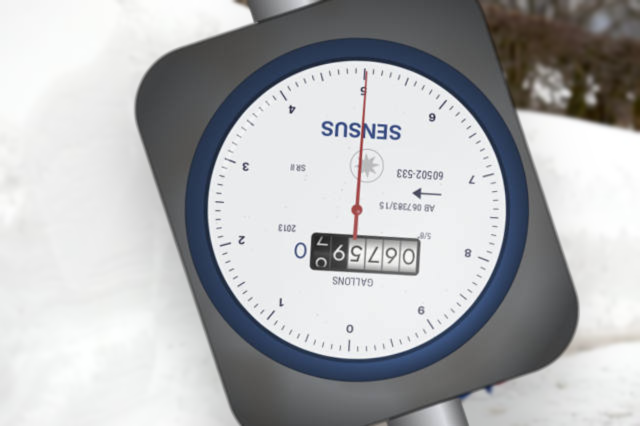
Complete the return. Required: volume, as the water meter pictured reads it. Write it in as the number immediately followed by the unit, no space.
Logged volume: 675965.0gal
